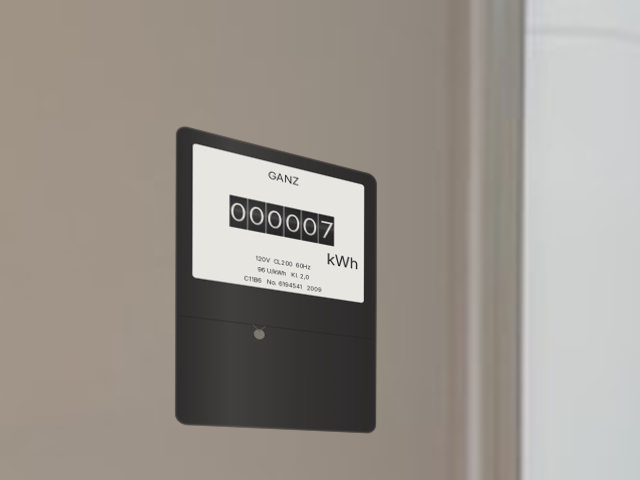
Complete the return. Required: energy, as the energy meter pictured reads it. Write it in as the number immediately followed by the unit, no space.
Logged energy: 7kWh
